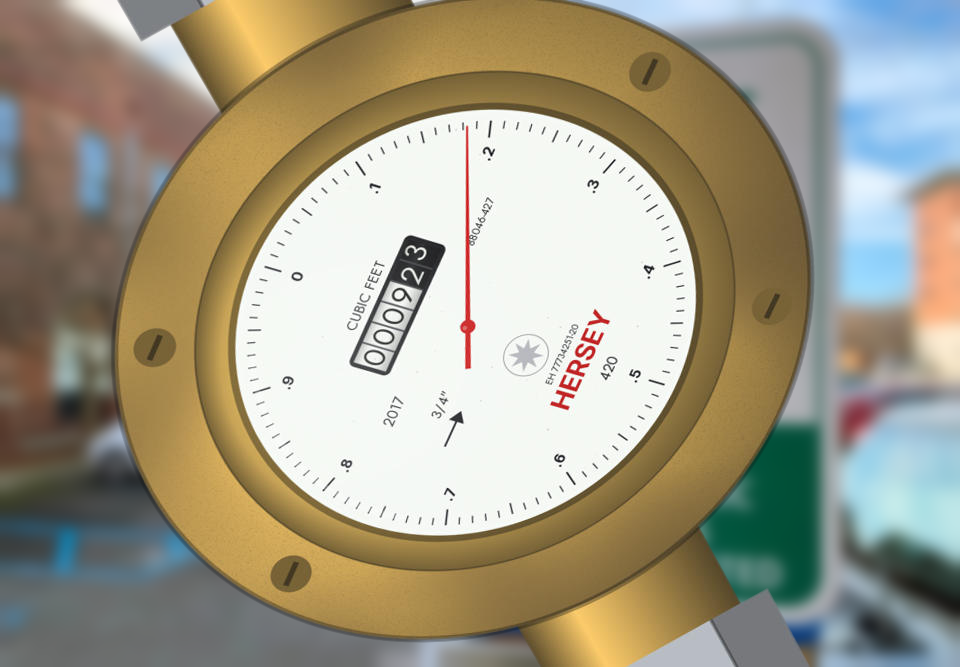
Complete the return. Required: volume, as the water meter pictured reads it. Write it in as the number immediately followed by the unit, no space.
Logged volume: 923.18ft³
